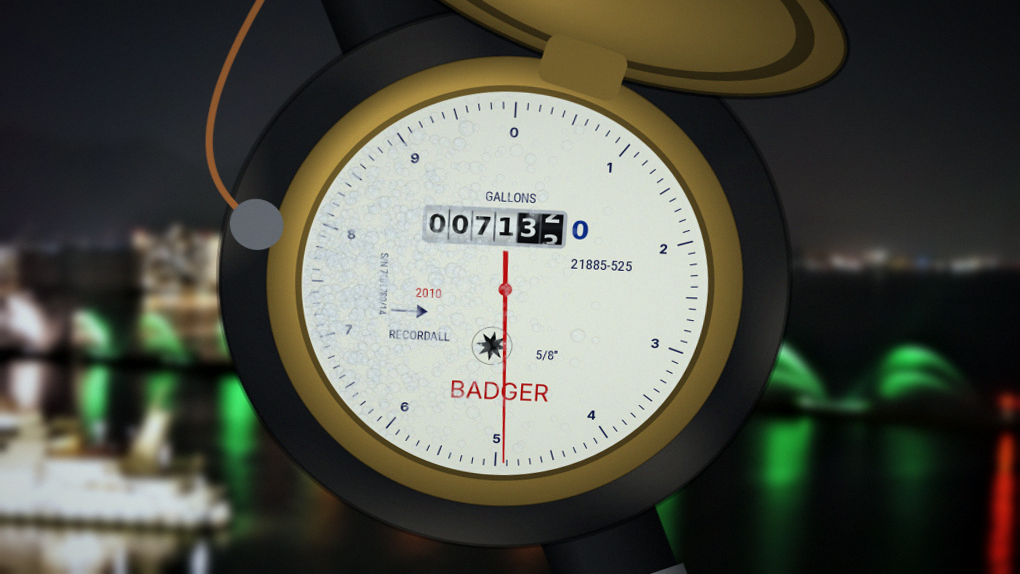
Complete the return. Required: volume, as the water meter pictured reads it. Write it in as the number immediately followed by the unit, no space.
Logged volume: 71324.9gal
